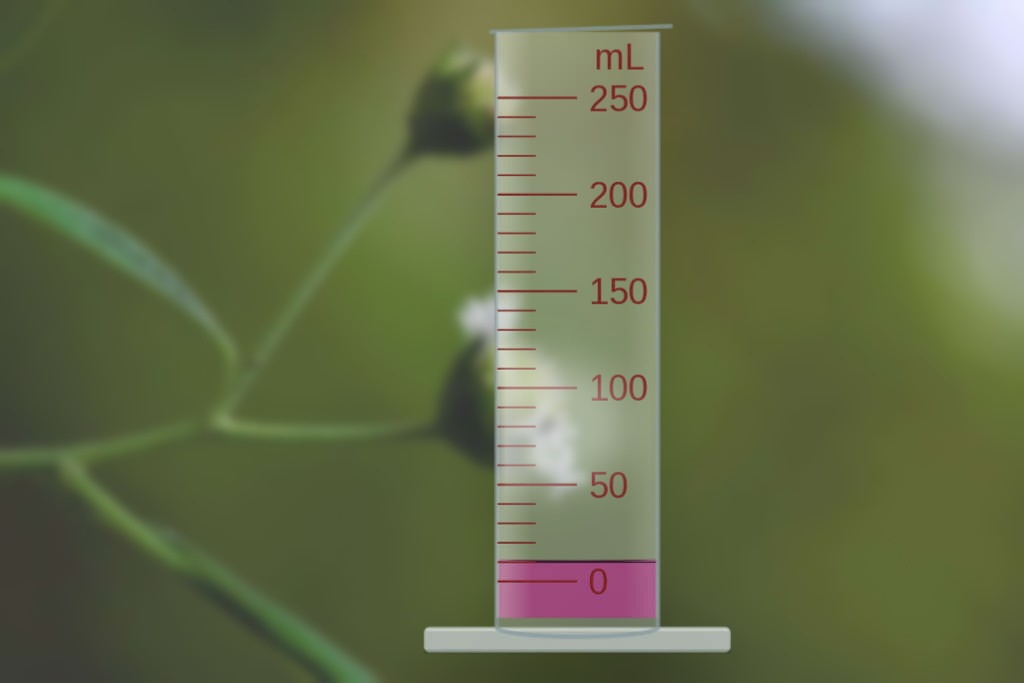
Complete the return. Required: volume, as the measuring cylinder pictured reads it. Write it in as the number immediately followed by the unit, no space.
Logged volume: 10mL
